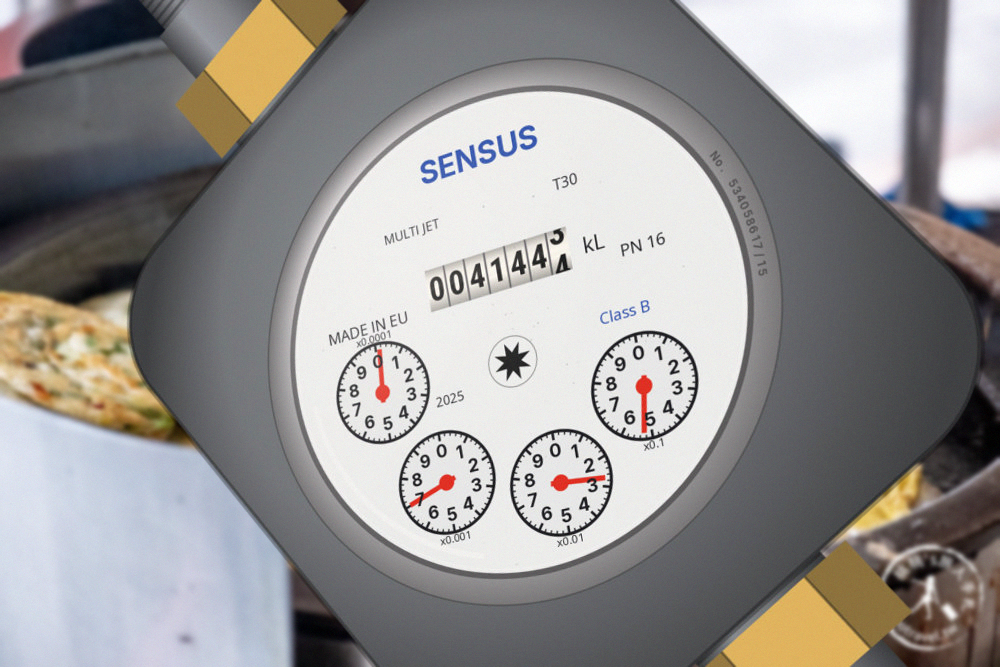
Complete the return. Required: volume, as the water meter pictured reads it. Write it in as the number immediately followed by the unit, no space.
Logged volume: 41443.5270kL
